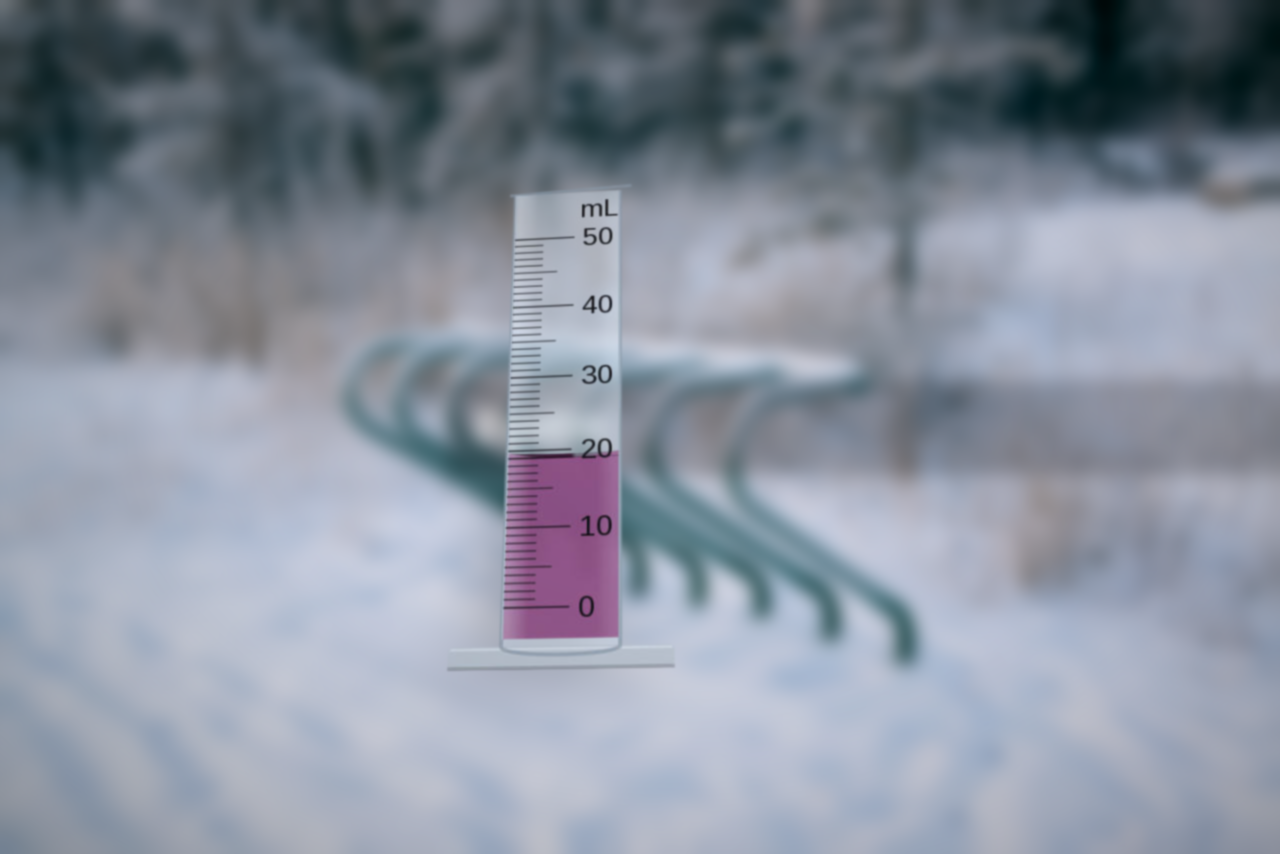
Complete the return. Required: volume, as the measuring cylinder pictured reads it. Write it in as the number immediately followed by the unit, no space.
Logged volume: 19mL
